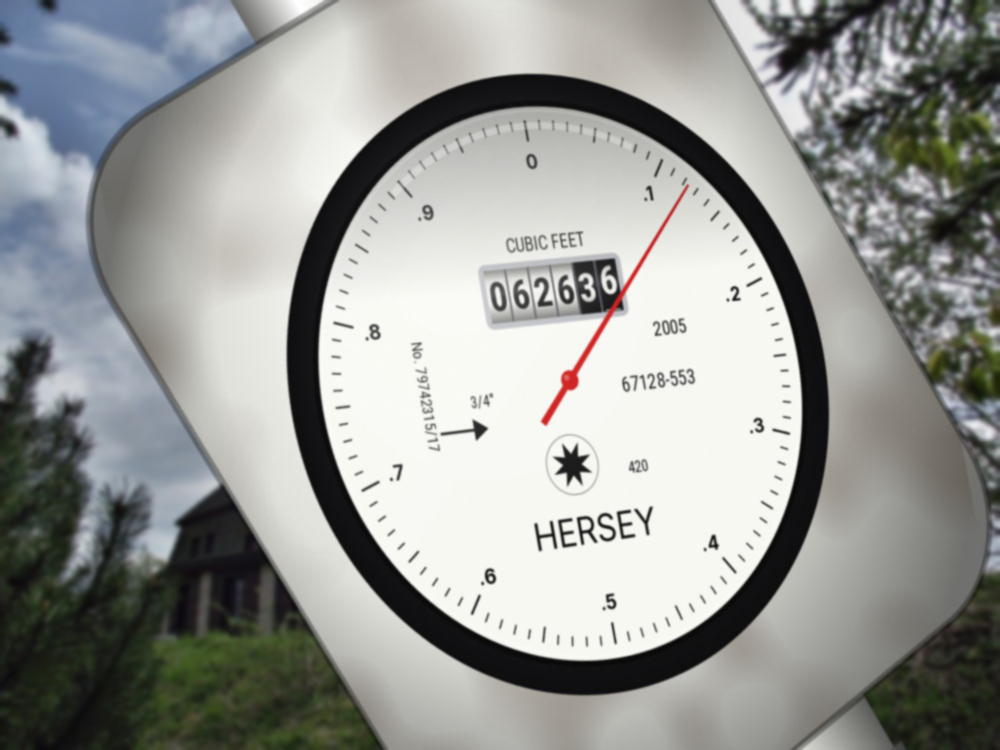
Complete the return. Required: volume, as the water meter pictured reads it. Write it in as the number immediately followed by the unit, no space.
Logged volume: 62636.12ft³
